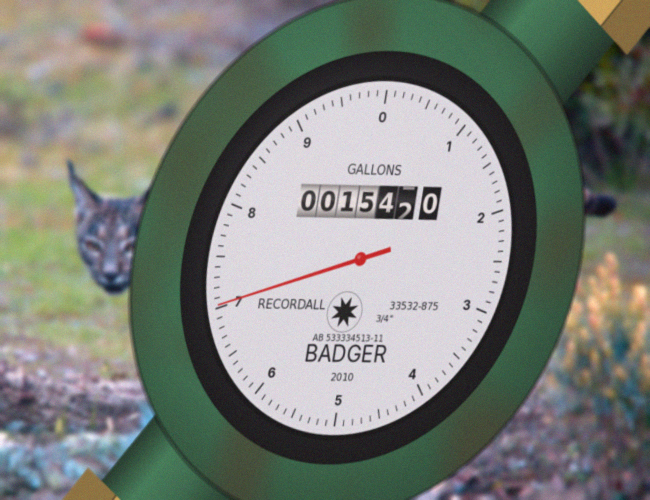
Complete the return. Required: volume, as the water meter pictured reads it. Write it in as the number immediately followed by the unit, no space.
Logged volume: 15417.0gal
